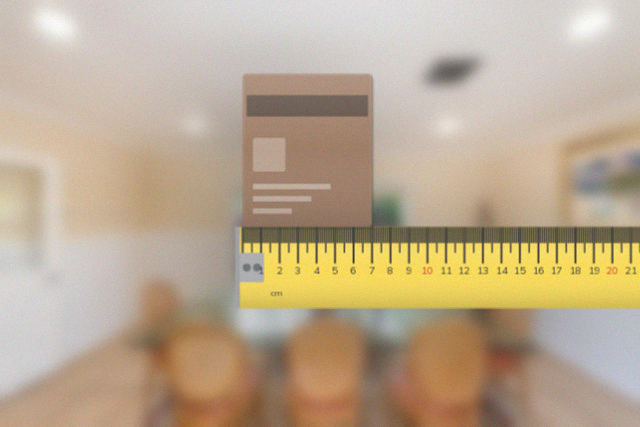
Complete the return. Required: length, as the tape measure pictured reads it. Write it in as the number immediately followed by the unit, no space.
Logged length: 7cm
